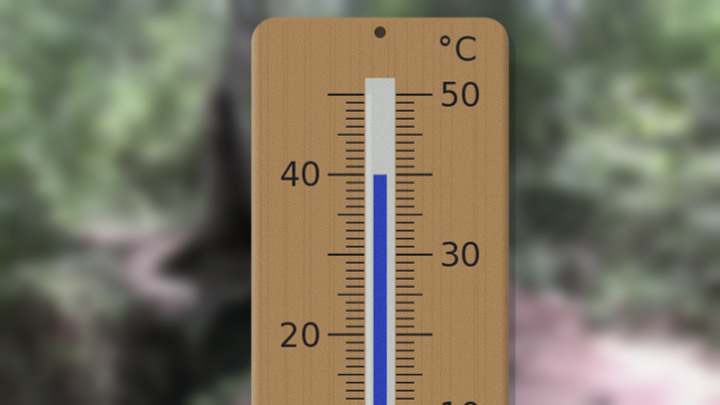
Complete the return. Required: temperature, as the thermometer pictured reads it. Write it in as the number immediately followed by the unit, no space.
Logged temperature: 40°C
